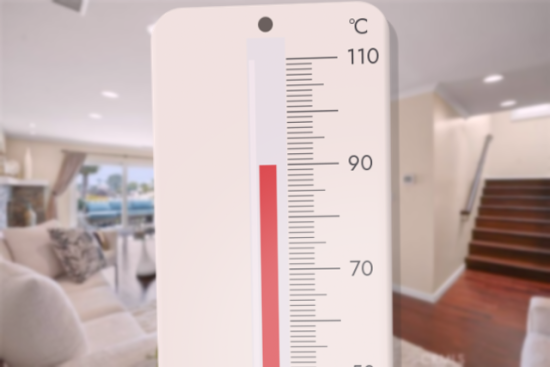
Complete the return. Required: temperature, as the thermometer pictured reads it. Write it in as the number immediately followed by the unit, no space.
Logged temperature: 90°C
